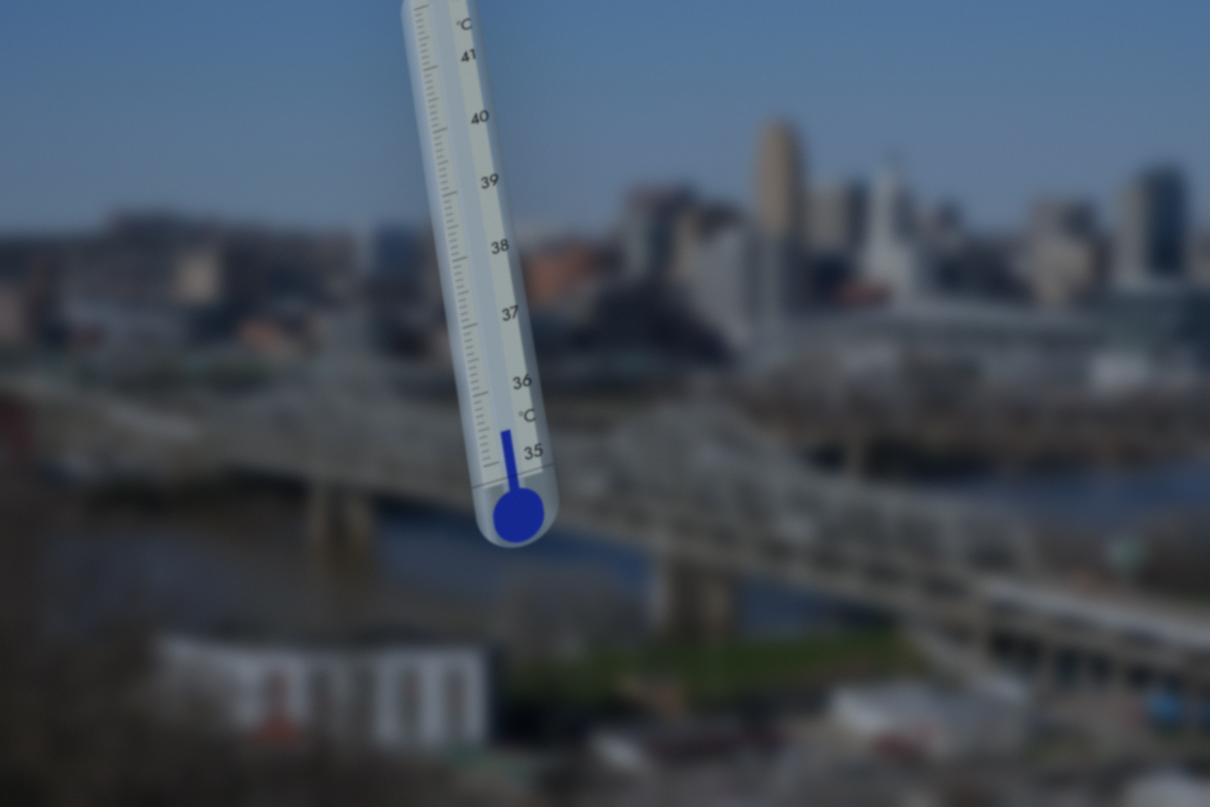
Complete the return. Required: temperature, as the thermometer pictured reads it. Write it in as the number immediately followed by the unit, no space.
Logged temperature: 35.4°C
